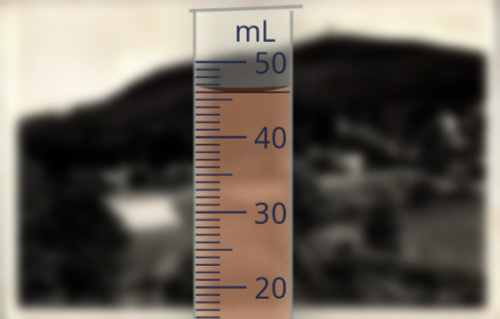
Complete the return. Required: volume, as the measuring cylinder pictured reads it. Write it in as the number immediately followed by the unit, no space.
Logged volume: 46mL
